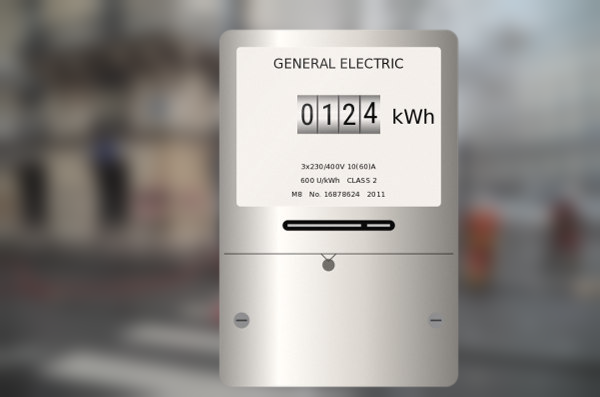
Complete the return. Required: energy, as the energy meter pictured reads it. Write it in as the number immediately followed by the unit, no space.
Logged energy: 124kWh
